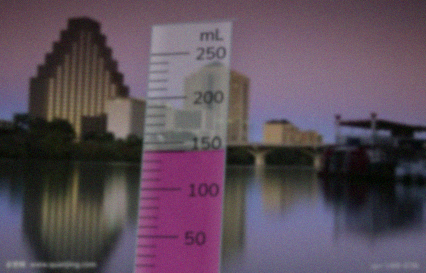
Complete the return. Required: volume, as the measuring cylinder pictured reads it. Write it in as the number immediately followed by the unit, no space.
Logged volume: 140mL
